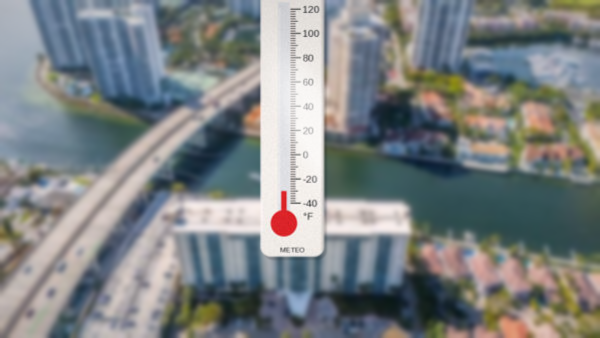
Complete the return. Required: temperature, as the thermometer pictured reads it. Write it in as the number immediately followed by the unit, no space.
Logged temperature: -30°F
